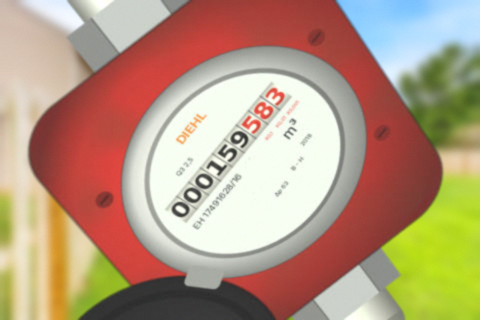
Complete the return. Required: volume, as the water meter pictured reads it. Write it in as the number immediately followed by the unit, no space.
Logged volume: 159.583m³
